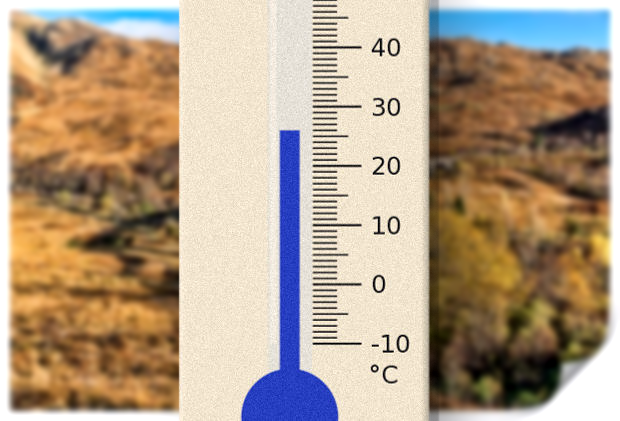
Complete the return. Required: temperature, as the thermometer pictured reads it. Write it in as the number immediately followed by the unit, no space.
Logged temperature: 26°C
